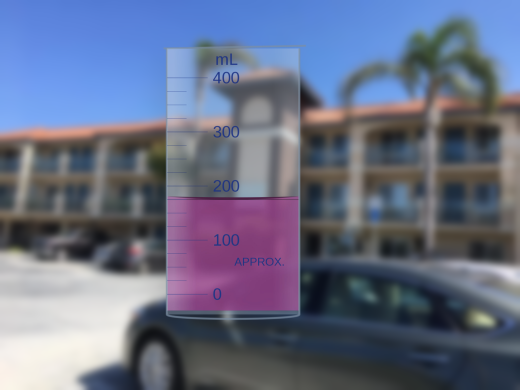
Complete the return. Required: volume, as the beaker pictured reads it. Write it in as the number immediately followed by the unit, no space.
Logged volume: 175mL
